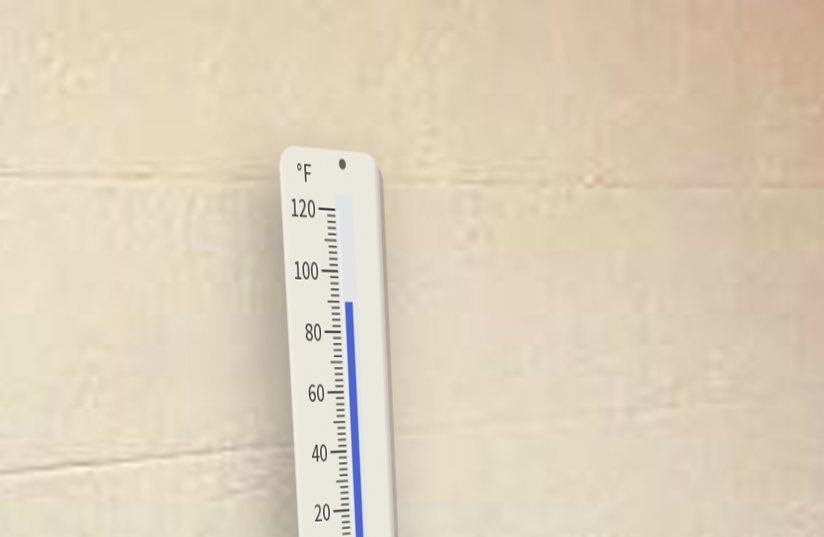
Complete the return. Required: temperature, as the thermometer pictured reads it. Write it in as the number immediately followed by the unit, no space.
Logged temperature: 90°F
